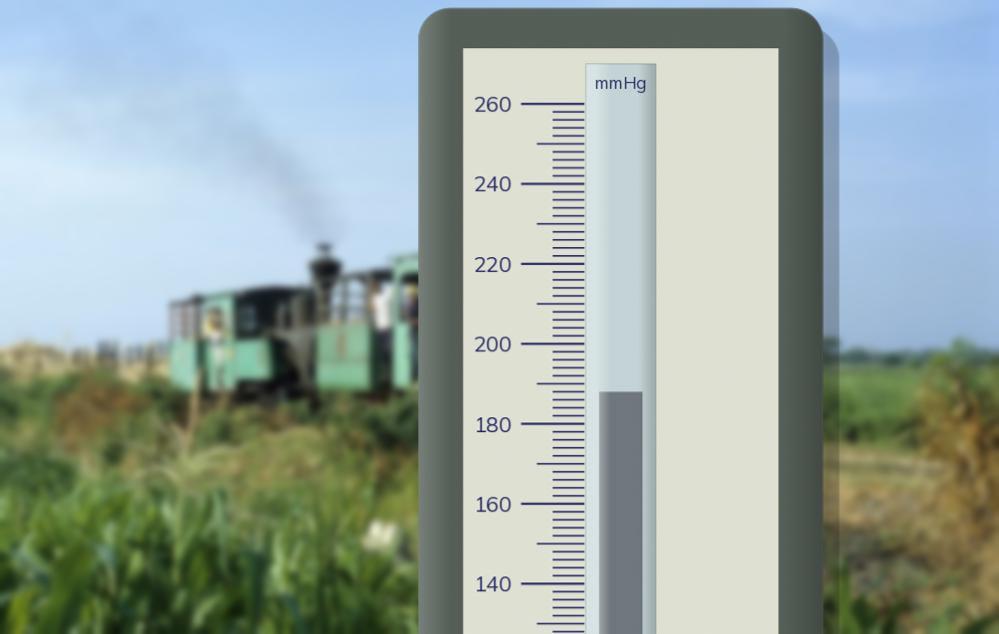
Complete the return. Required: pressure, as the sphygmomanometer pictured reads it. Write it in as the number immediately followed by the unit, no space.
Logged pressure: 188mmHg
